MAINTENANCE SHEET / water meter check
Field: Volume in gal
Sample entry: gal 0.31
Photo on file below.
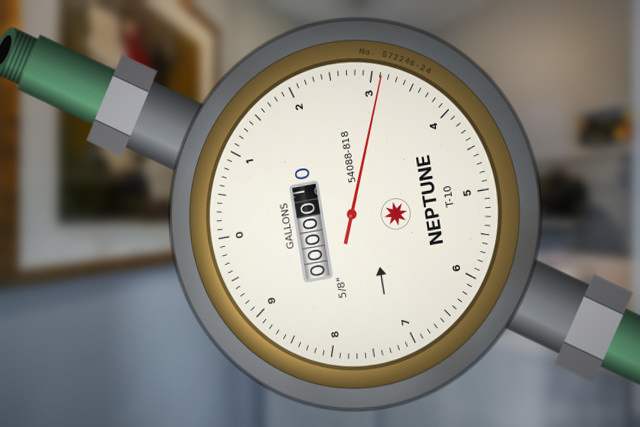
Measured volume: gal 13.1
